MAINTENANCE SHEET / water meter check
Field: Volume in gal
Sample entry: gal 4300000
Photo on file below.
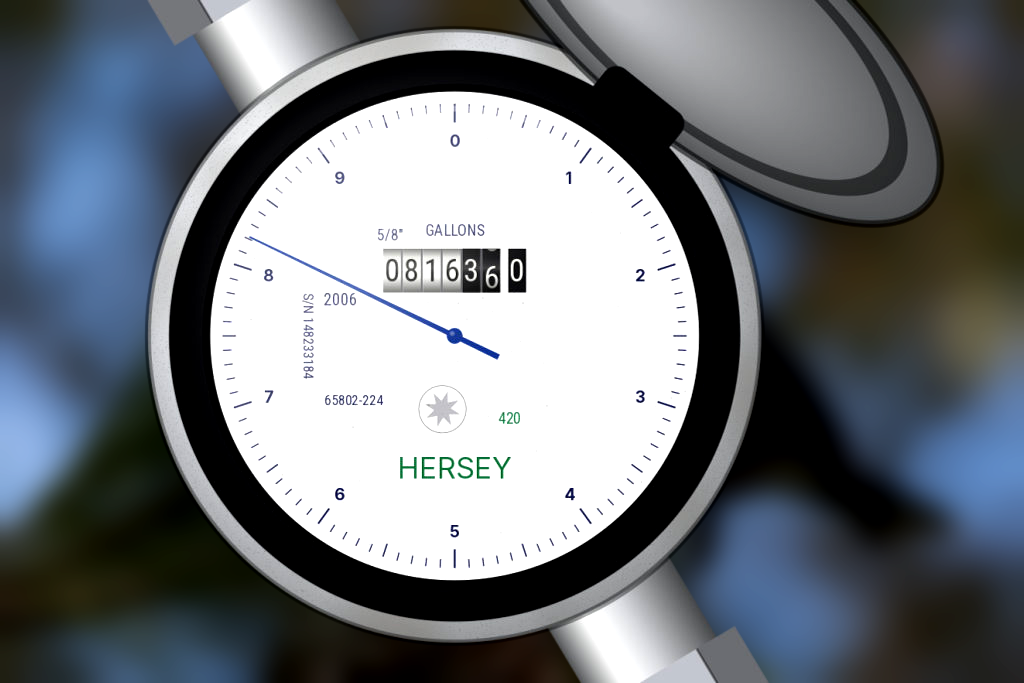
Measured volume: gal 816358.2
